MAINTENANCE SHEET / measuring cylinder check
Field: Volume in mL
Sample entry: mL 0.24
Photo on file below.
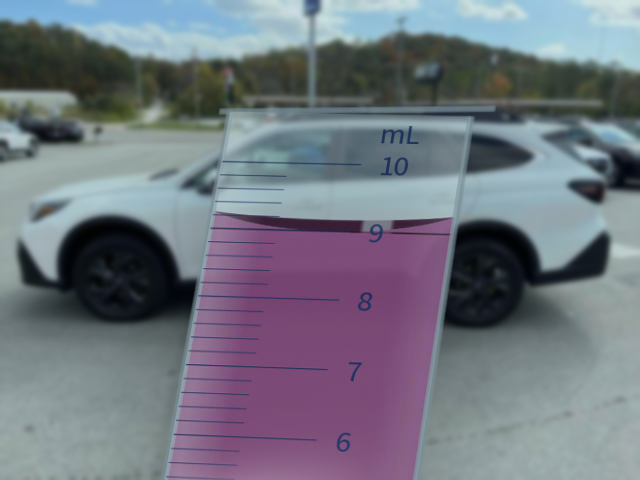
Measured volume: mL 9
